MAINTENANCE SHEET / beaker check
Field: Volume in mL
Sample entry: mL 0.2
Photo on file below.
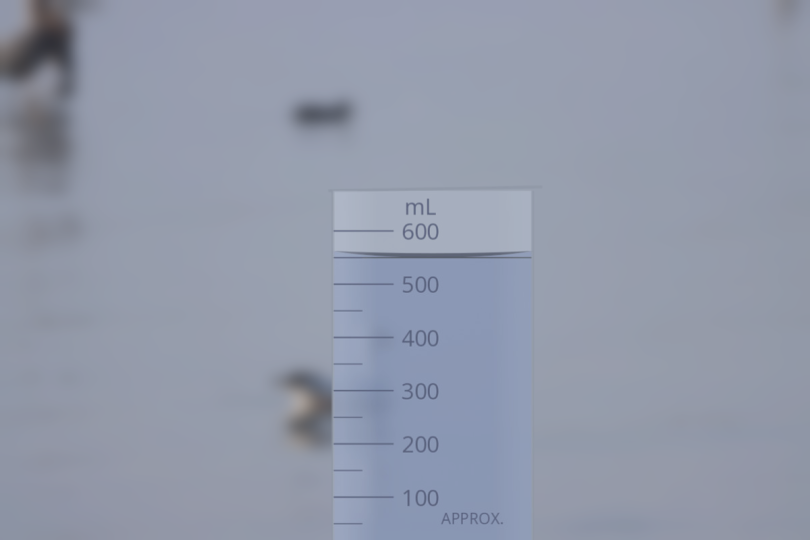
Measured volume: mL 550
